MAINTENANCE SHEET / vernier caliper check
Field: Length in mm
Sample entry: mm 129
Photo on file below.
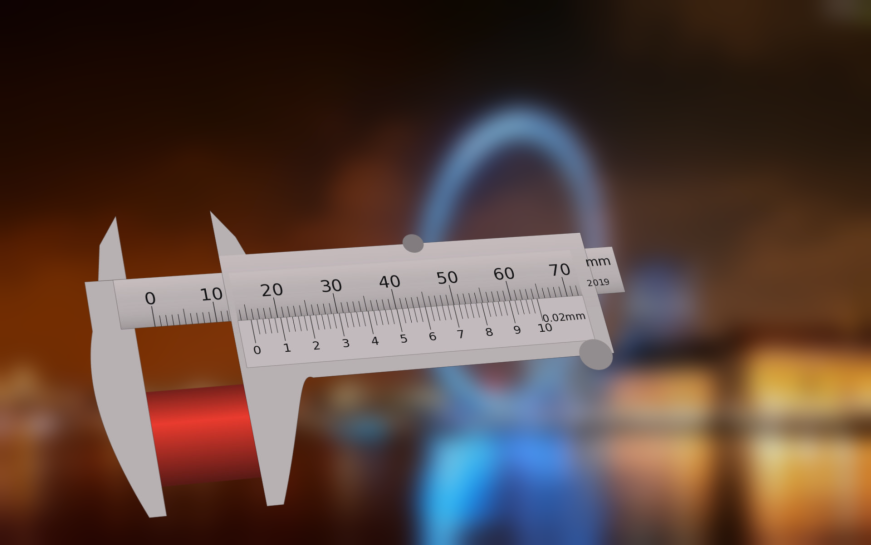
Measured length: mm 15.6
